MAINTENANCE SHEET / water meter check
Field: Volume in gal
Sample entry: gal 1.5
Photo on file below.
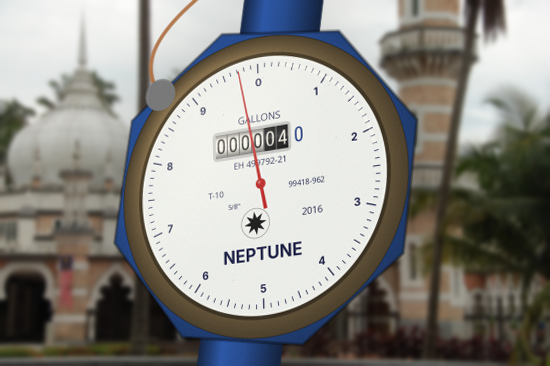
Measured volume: gal 39.7
